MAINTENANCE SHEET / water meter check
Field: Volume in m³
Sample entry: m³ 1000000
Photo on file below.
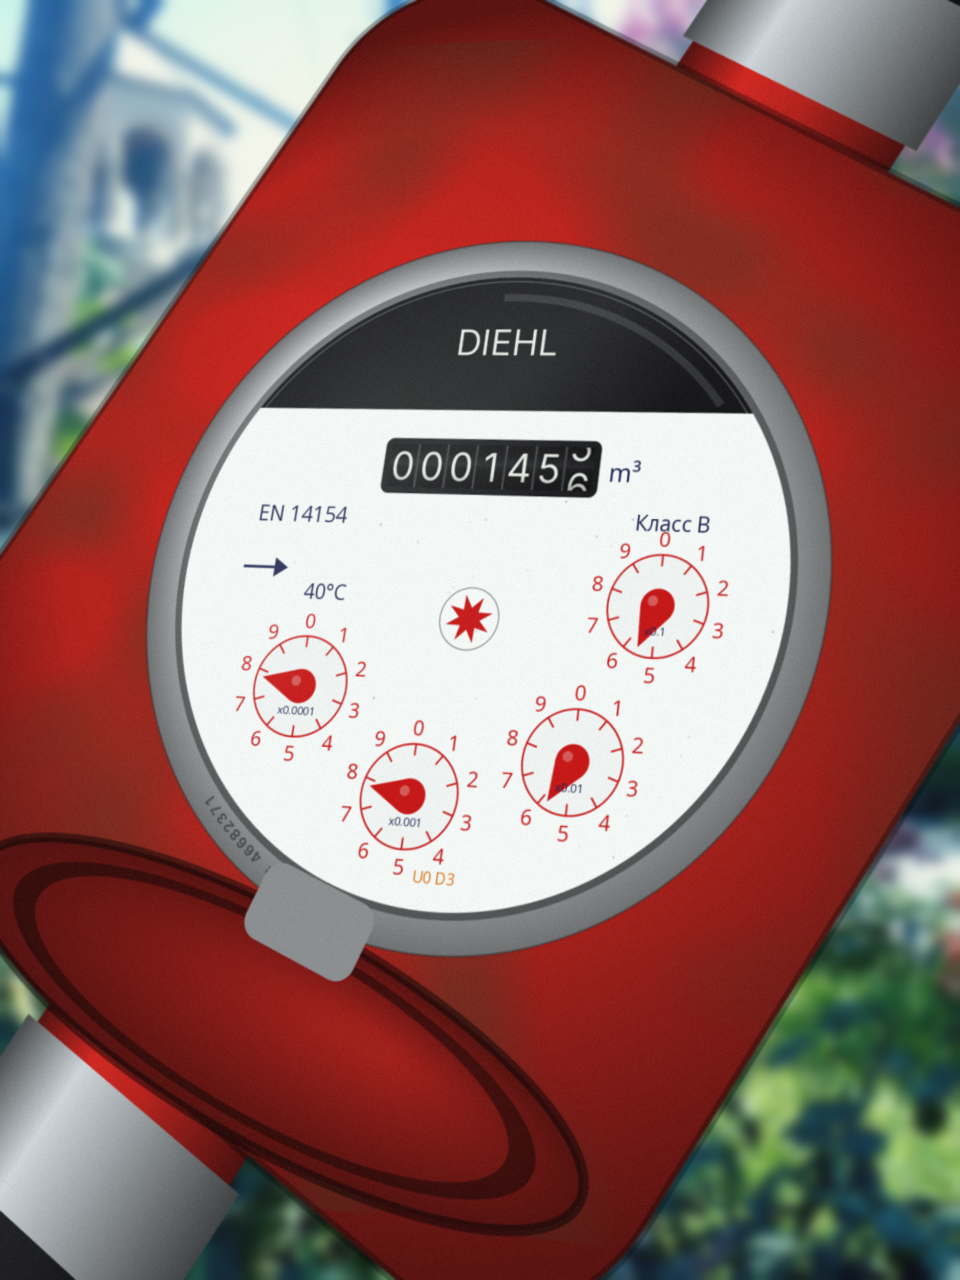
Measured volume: m³ 1455.5577
